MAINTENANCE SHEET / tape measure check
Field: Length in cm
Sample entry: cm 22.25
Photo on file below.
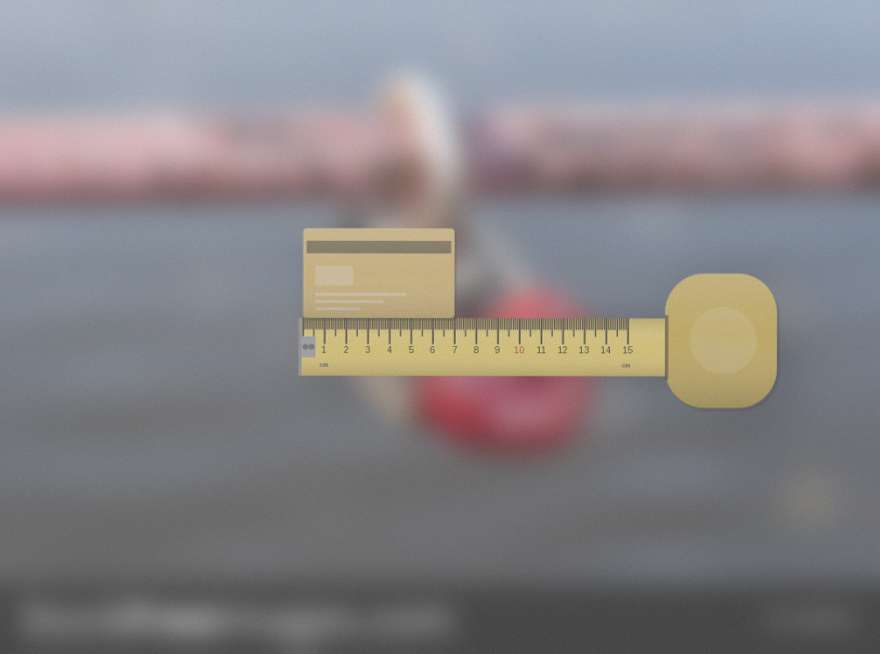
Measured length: cm 7
